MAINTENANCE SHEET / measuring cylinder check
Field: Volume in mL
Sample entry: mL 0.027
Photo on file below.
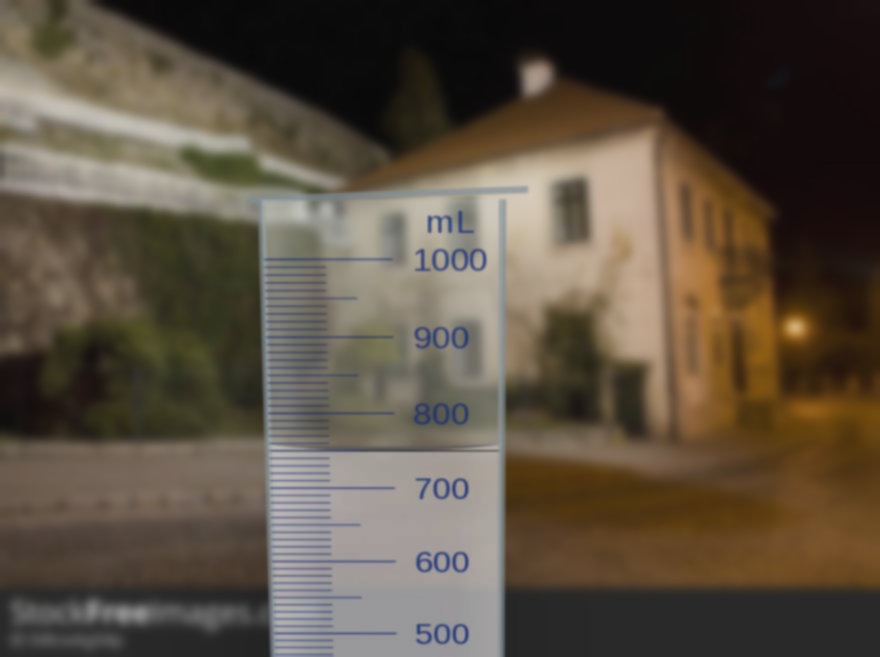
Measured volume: mL 750
